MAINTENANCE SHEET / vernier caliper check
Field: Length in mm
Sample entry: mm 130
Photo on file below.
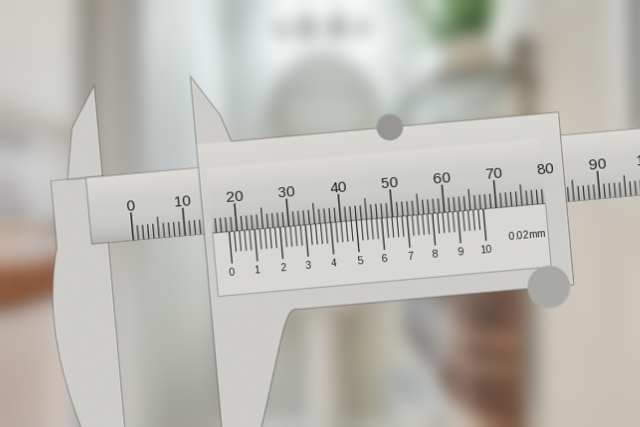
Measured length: mm 18.5
